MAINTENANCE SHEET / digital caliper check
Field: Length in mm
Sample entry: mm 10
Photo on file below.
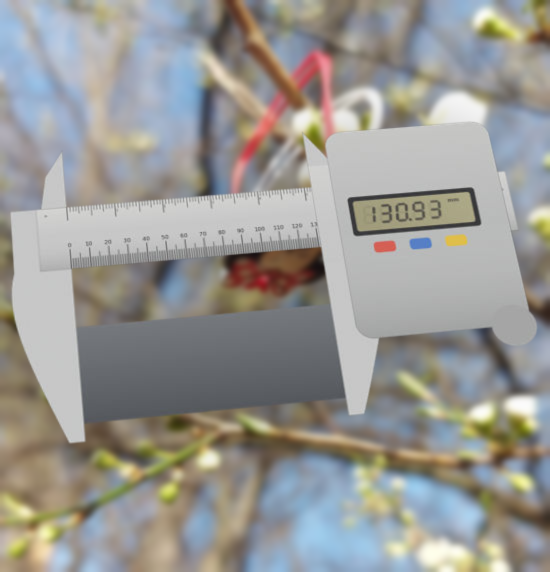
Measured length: mm 130.93
